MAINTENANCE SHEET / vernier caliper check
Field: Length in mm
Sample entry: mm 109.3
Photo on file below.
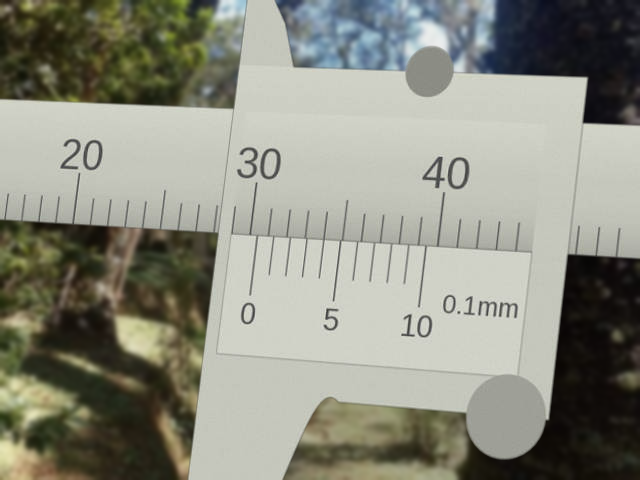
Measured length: mm 30.4
